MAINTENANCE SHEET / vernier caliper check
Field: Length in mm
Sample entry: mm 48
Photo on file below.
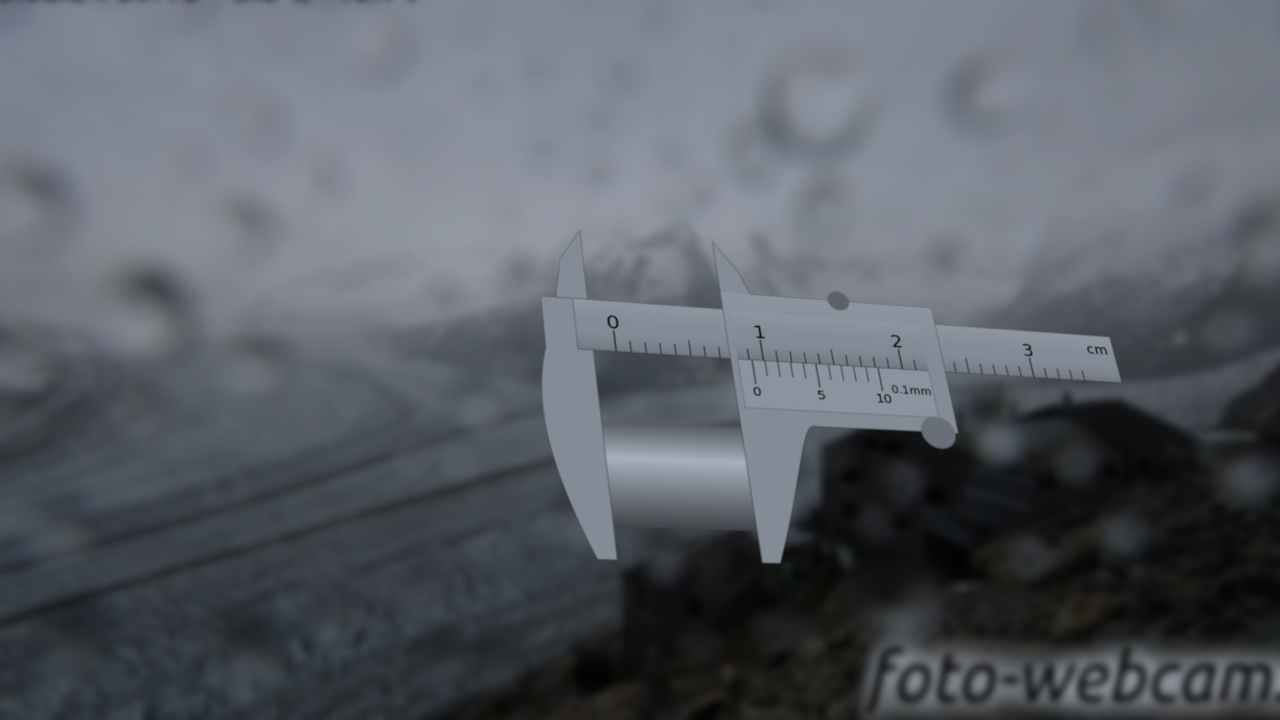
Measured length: mm 9.2
